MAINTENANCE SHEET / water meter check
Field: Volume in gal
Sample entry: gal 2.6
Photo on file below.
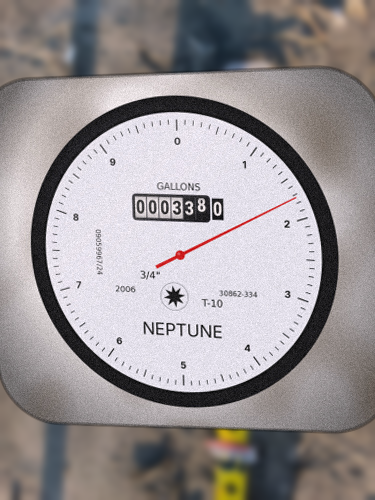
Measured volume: gal 3381.7
